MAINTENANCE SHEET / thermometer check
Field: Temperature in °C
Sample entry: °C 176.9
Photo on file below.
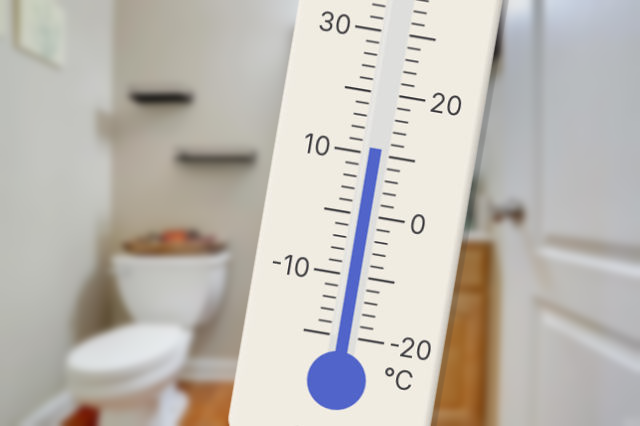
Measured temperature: °C 11
